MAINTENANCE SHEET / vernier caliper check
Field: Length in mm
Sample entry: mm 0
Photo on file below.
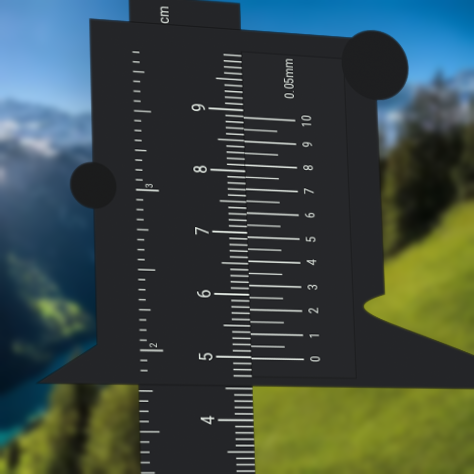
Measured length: mm 49.8
